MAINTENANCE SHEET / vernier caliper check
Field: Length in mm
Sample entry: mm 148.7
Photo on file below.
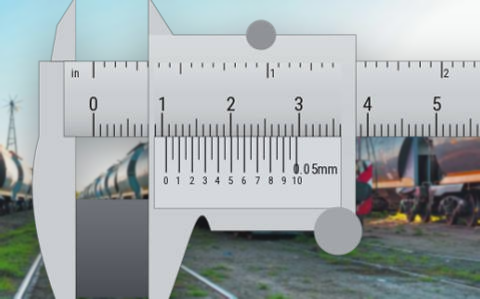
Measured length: mm 10.6
